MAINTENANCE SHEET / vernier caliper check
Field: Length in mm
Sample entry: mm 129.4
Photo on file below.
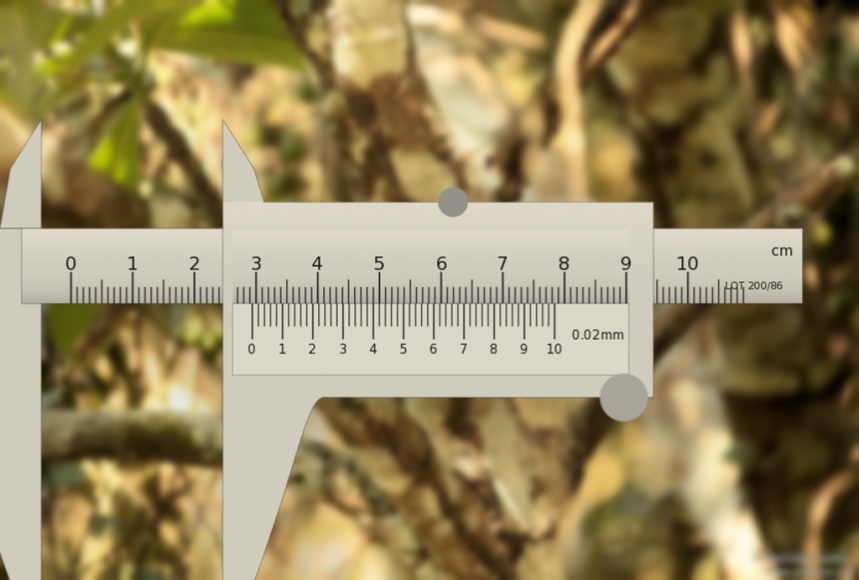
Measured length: mm 29.4
